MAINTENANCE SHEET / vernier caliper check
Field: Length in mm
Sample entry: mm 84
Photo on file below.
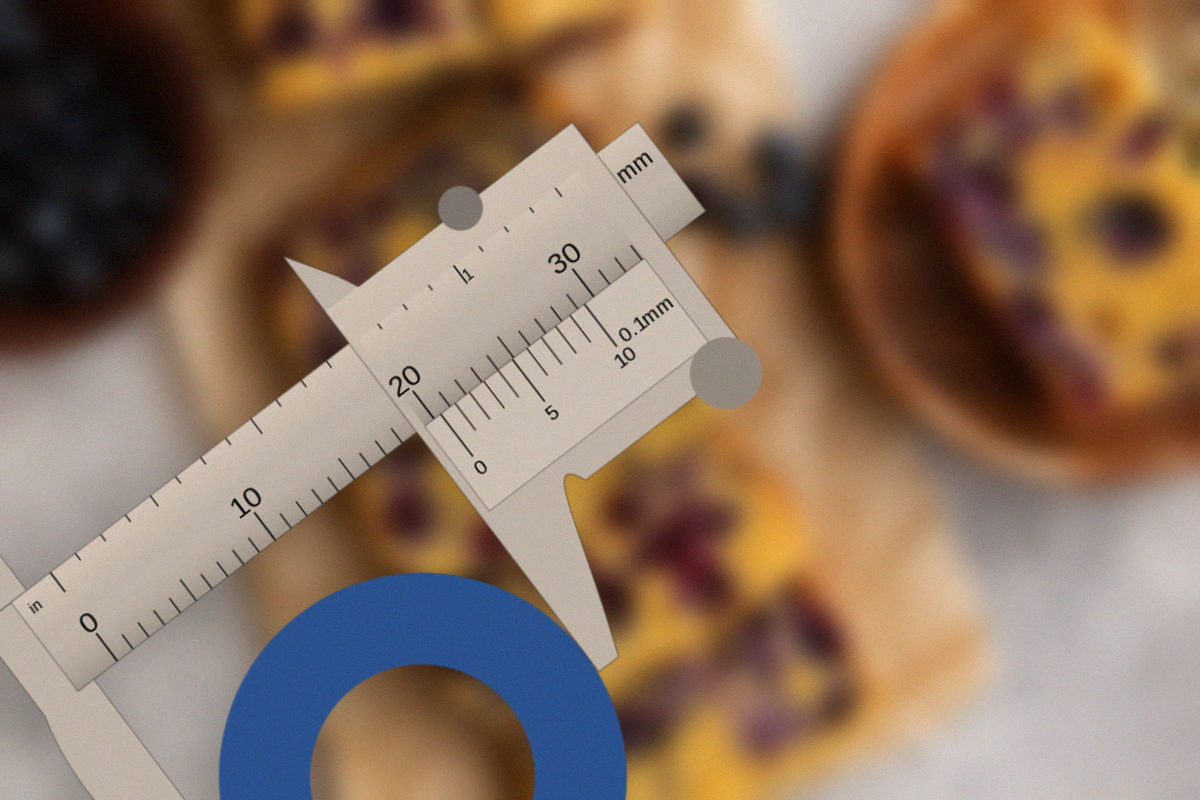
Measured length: mm 20.4
